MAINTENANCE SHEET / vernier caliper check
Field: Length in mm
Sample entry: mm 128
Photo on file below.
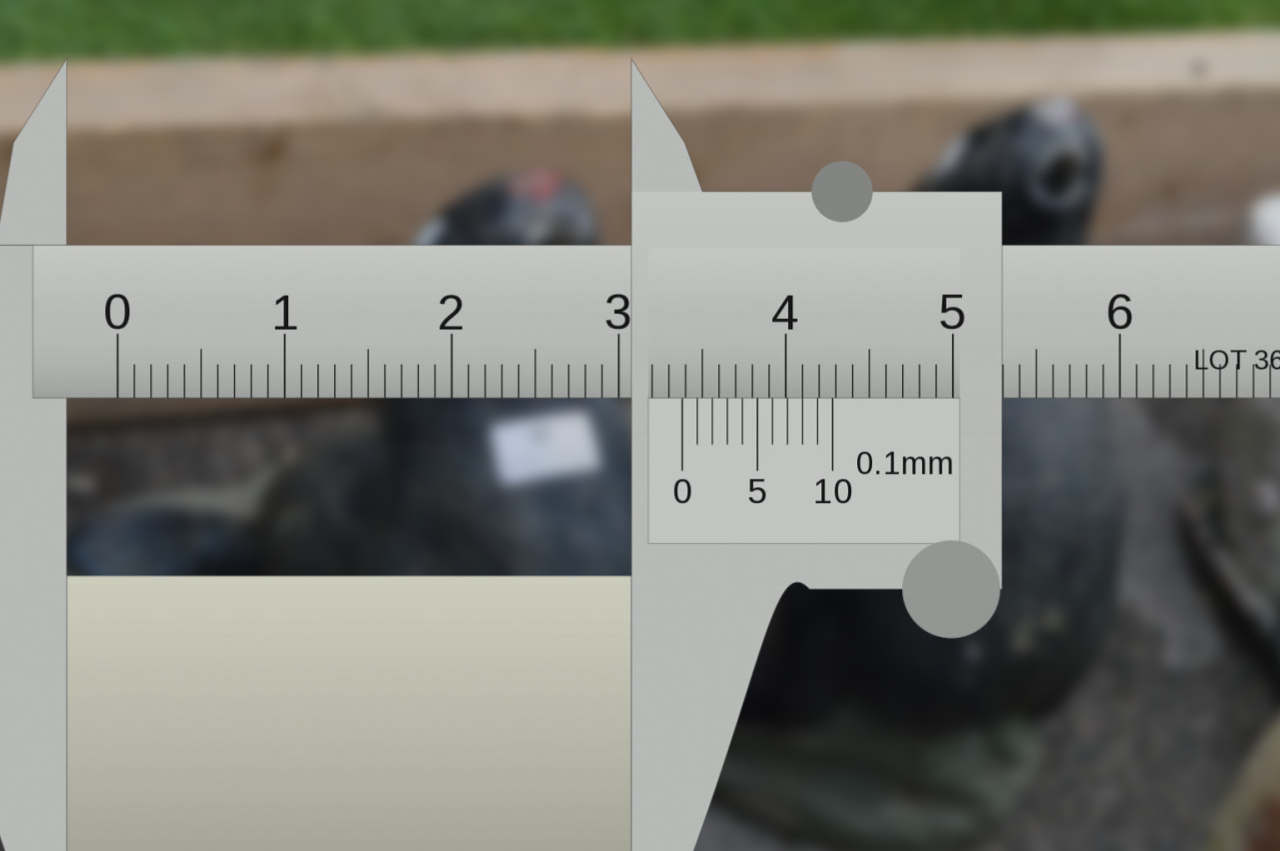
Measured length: mm 33.8
